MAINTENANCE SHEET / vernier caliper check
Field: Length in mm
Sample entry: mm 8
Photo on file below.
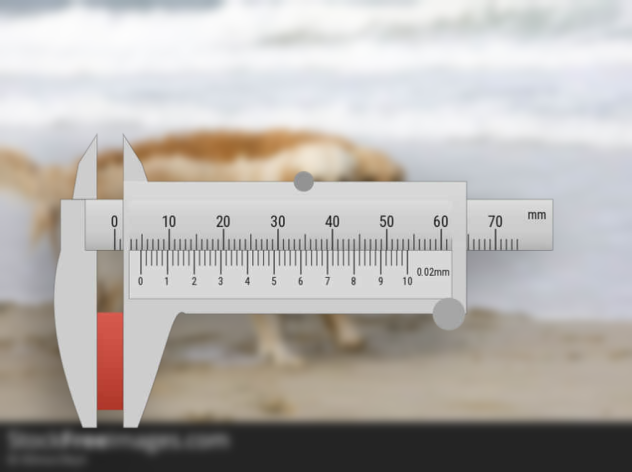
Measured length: mm 4.8
